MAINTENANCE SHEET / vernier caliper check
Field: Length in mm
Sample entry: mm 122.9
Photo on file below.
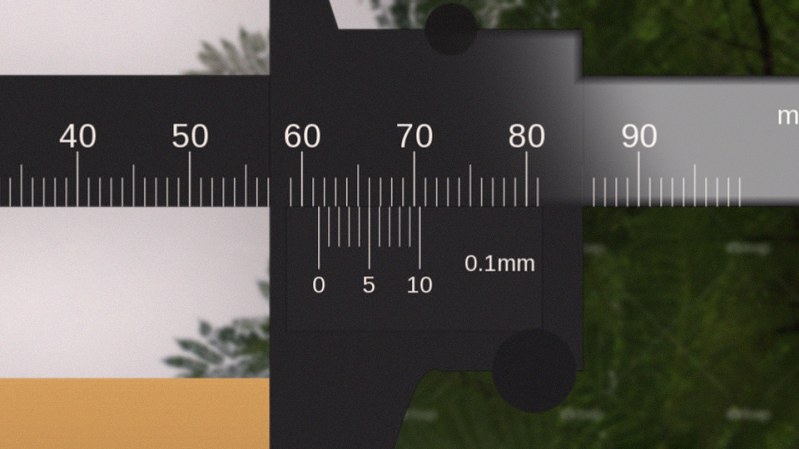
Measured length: mm 61.5
